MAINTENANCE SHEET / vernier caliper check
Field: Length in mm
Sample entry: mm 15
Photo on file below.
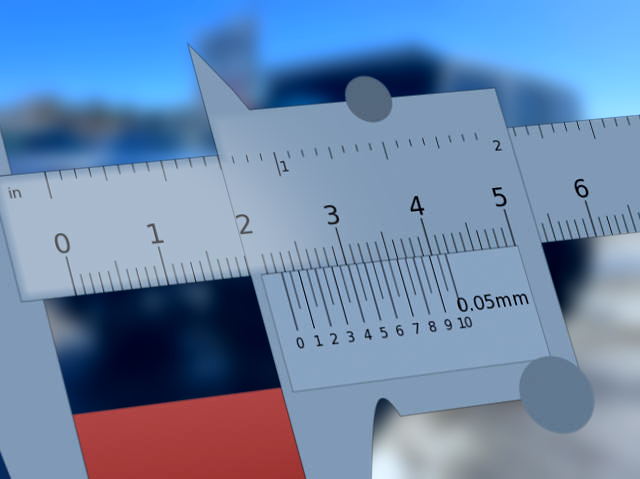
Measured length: mm 22.6
